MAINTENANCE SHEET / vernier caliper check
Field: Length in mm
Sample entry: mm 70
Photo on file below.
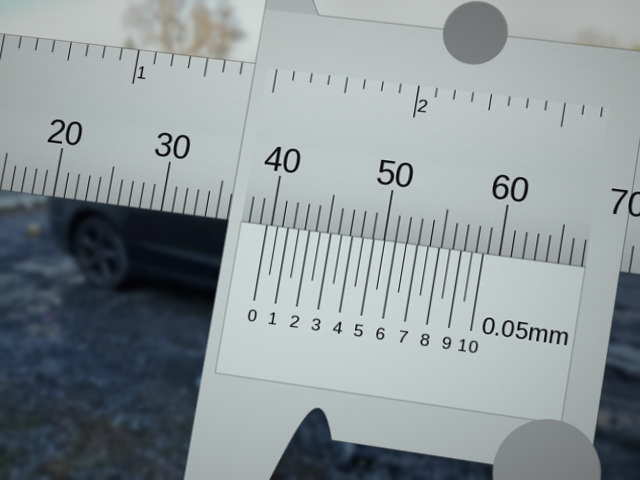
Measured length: mm 39.6
